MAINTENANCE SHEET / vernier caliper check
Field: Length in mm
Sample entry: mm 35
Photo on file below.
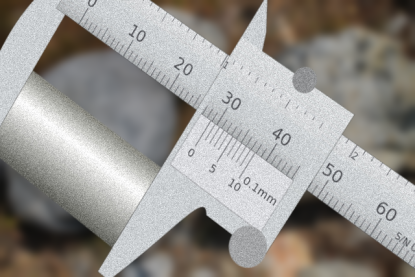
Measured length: mm 28.8
